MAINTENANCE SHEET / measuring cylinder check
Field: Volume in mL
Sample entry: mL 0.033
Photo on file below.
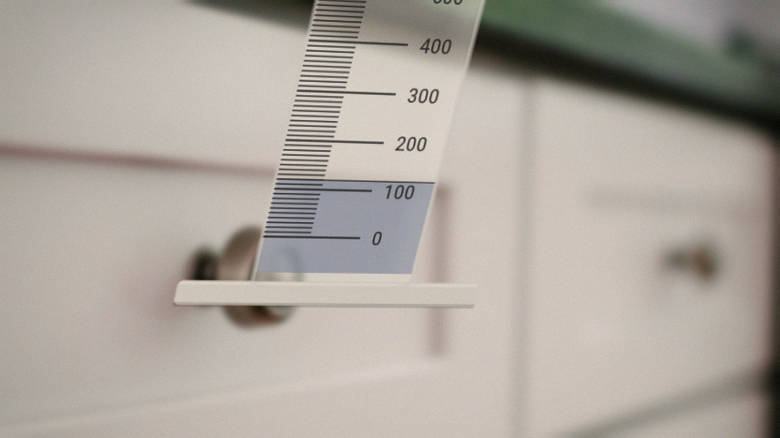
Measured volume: mL 120
